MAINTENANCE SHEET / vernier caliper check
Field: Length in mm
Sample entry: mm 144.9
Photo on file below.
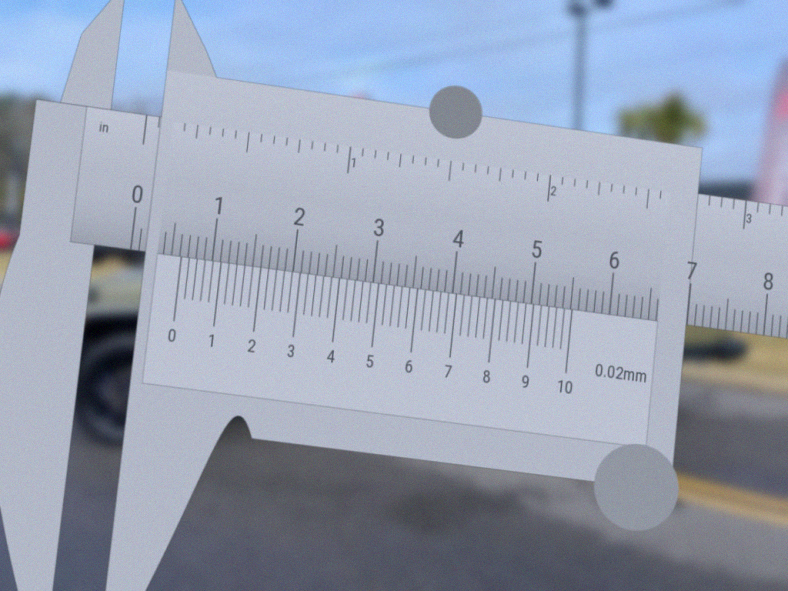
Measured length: mm 6.2
